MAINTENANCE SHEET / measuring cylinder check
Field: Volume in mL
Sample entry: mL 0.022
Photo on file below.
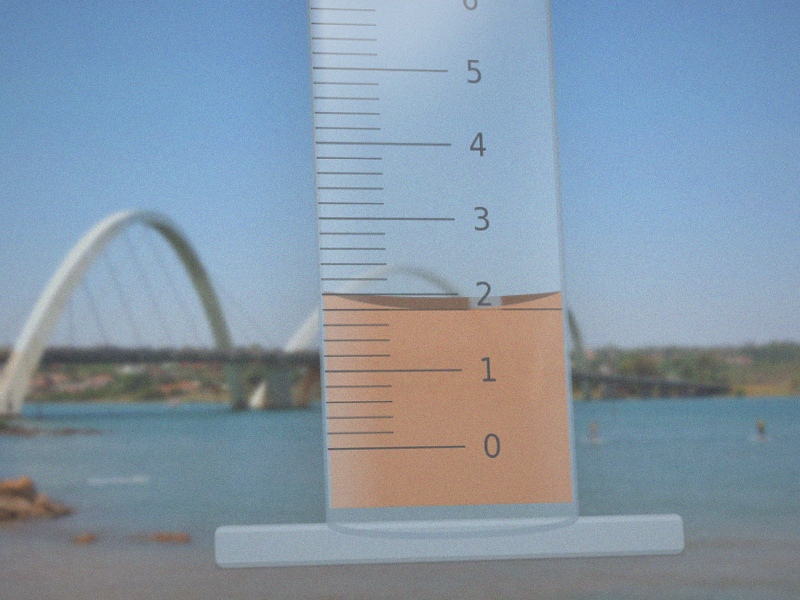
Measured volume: mL 1.8
